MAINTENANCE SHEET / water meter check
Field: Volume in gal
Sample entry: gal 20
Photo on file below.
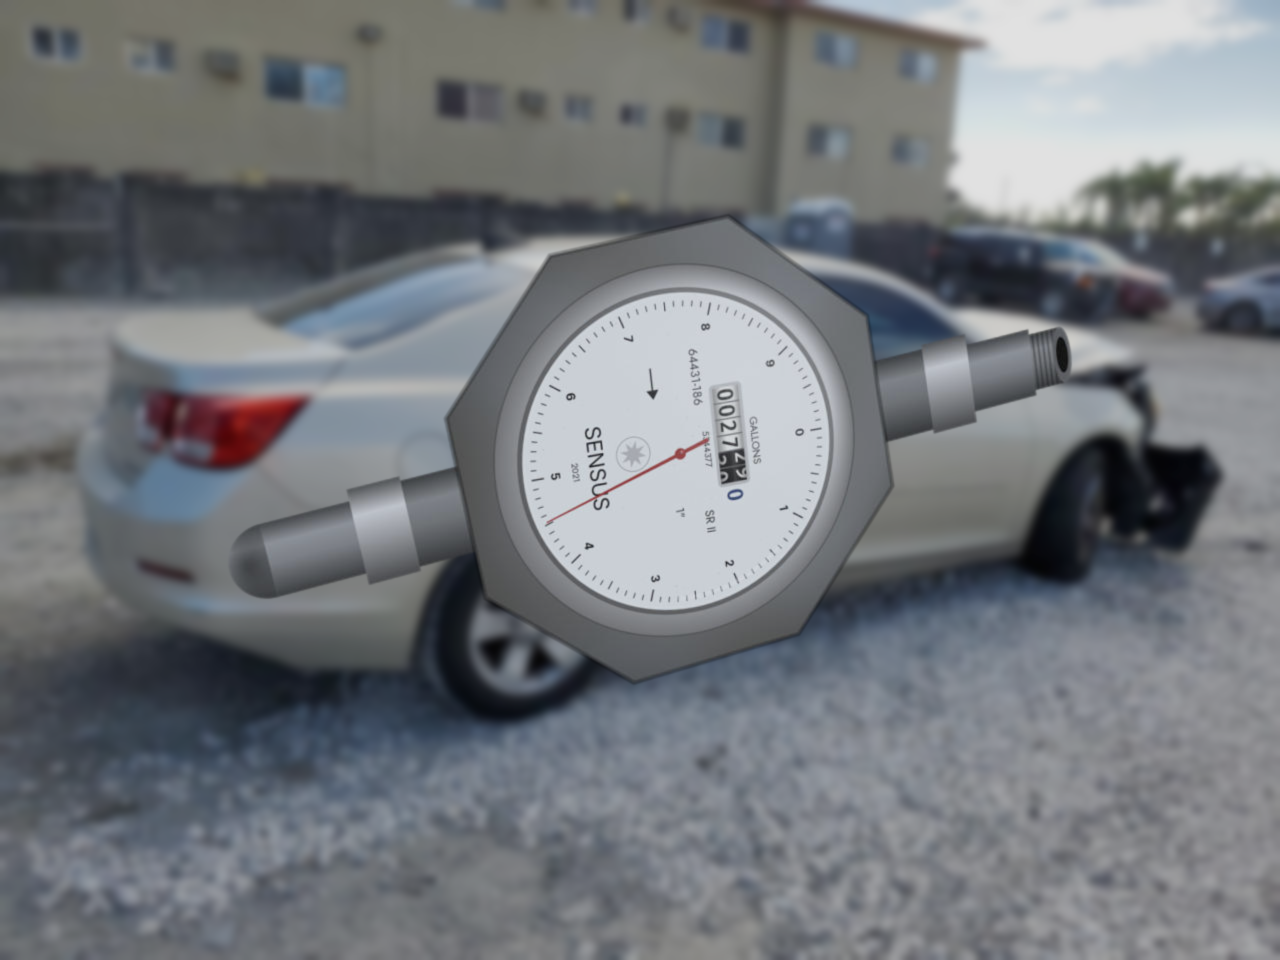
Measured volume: gal 27294.5
